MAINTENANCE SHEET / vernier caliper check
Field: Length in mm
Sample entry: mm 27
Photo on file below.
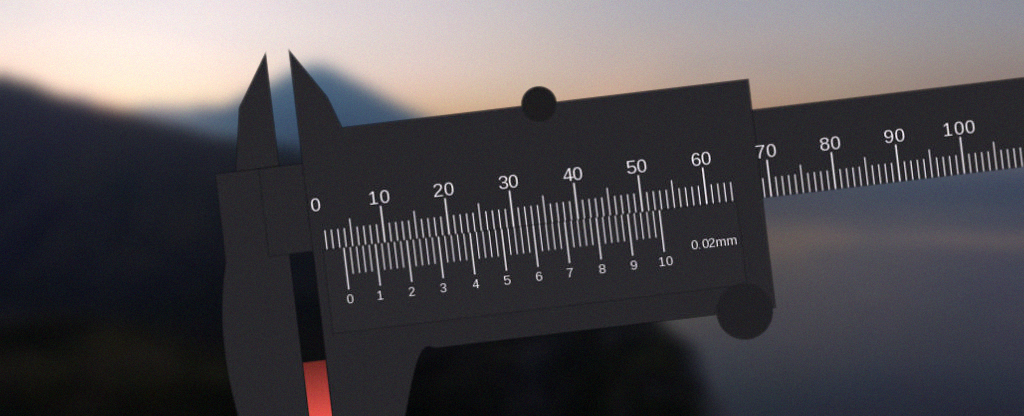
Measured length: mm 3.6
